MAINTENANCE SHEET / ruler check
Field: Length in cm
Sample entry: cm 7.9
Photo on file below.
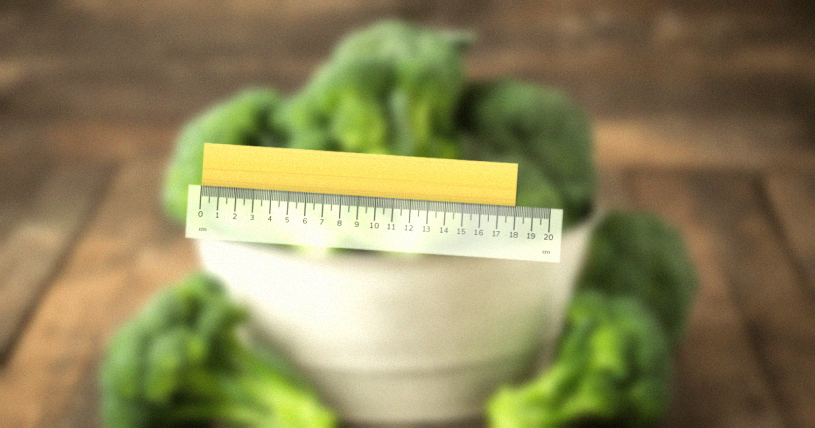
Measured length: cm 18
